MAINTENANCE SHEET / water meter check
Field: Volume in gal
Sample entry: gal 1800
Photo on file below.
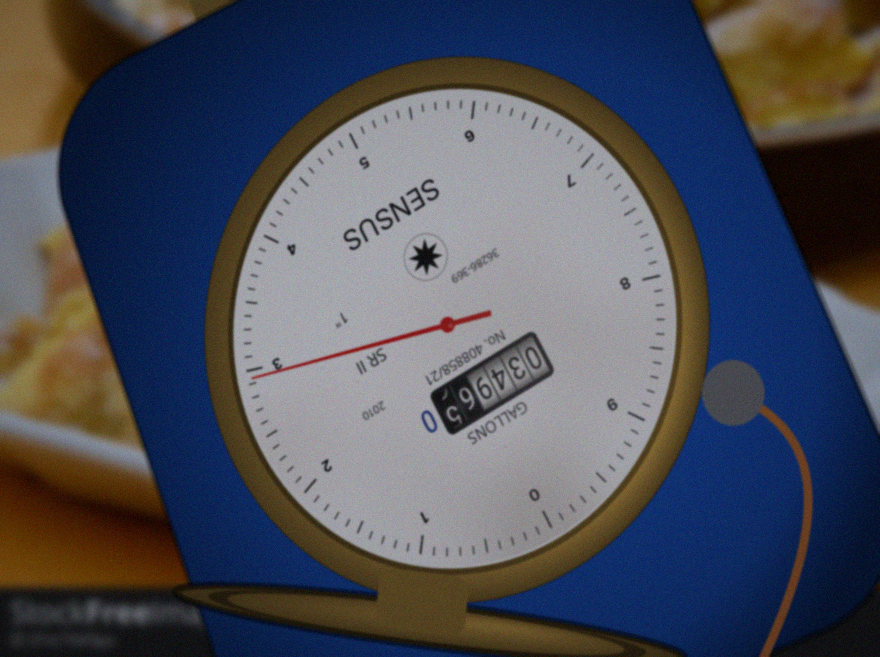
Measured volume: gal 349652.9
